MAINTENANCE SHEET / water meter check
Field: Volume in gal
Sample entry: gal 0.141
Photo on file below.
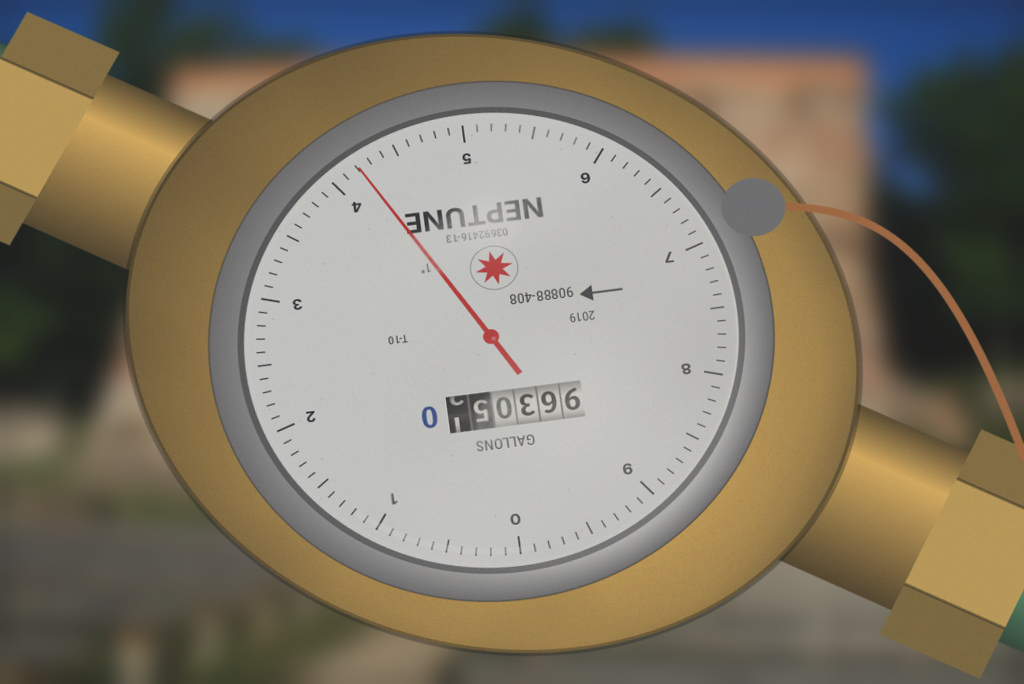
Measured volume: gal 9630514.2
